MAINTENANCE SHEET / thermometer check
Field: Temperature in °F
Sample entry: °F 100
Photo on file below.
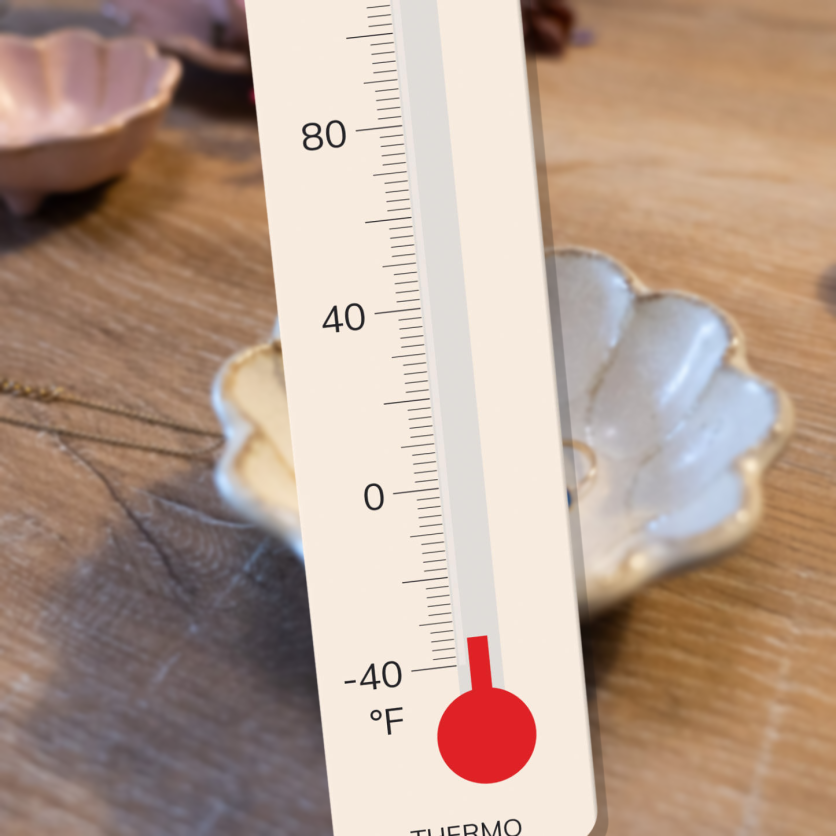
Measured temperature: °F -34
